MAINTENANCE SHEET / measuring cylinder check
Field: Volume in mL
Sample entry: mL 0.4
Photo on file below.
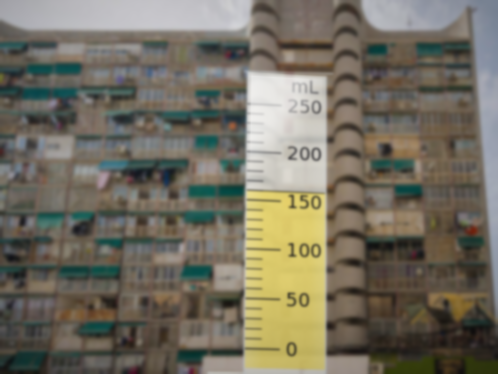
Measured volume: mL 160
